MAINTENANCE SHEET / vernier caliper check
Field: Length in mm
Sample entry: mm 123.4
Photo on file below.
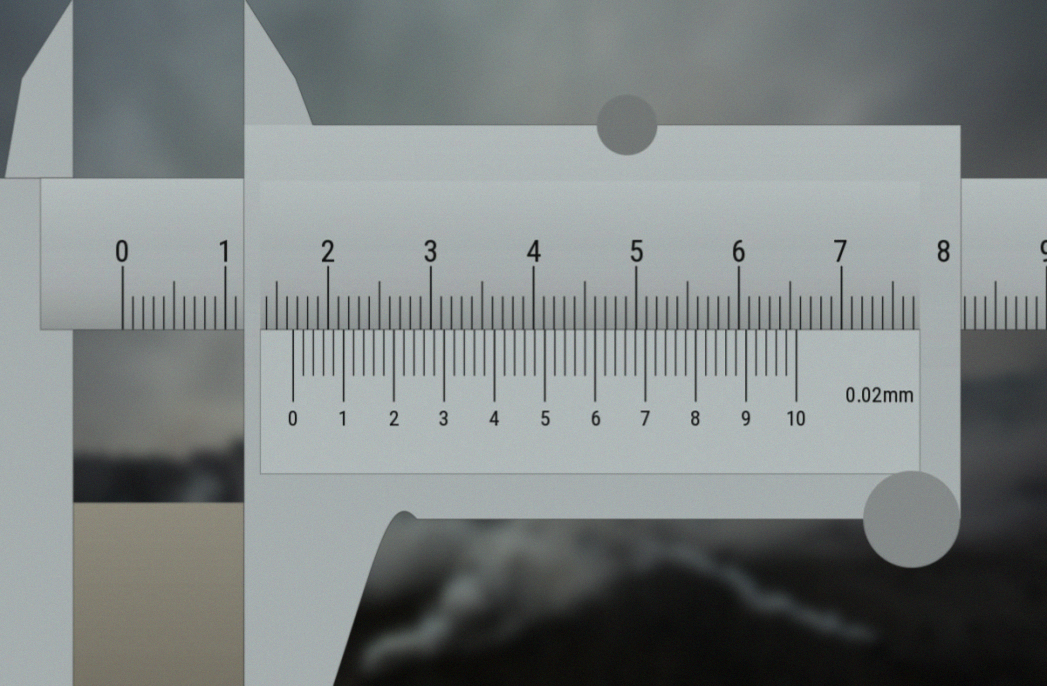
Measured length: mm 16.6
